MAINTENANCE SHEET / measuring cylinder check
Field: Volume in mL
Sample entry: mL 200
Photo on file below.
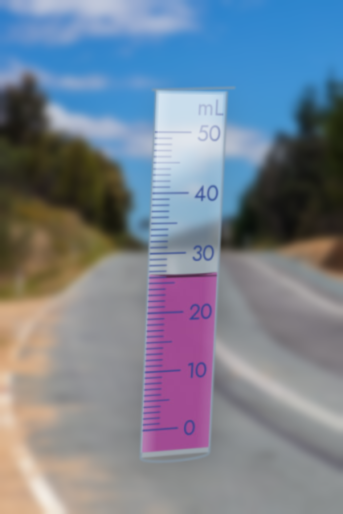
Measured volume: mL 26
